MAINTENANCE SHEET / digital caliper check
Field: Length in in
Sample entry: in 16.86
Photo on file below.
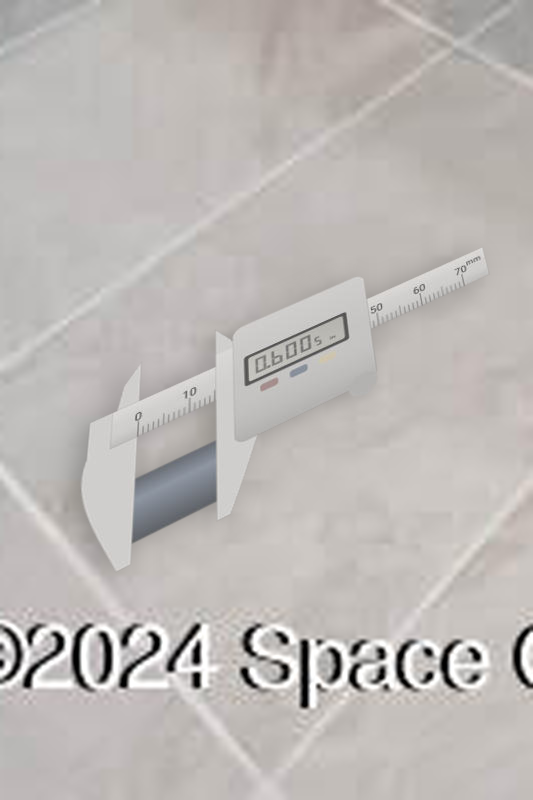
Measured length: in 0.6005
